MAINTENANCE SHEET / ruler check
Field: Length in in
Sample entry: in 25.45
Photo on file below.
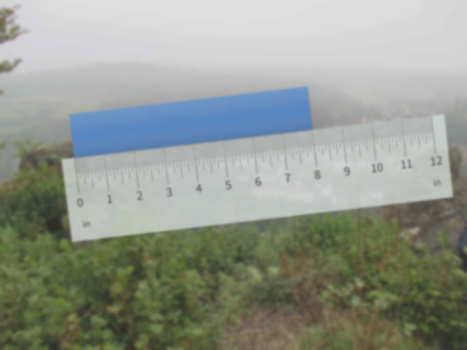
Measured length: in 8
